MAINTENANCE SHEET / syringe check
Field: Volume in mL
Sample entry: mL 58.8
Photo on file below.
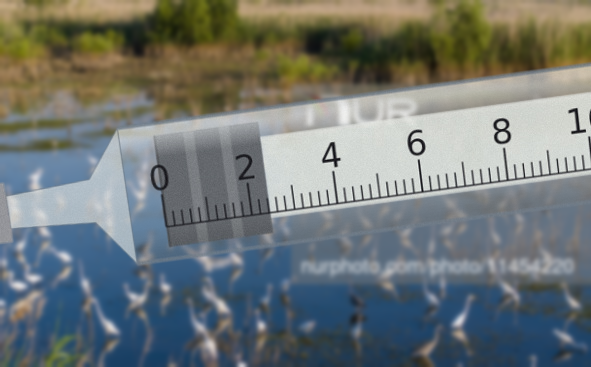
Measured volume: mL 0
